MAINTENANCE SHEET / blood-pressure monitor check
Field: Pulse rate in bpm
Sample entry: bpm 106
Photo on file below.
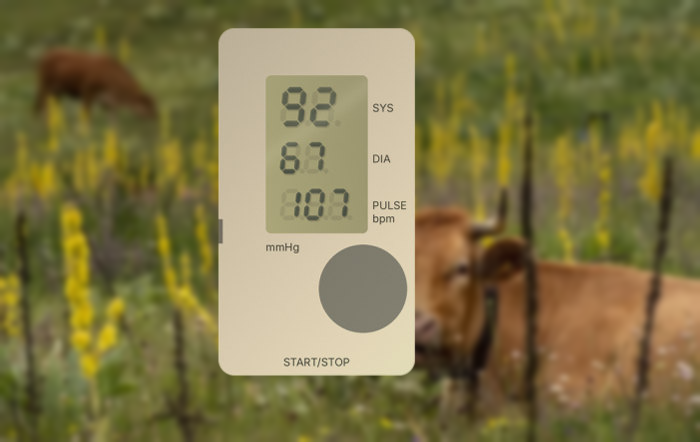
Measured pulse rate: bpm 107
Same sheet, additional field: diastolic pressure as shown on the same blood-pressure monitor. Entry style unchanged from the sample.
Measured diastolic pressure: mmHg 67
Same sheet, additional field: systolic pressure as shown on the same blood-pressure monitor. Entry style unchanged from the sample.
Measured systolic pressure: mmHg 92
